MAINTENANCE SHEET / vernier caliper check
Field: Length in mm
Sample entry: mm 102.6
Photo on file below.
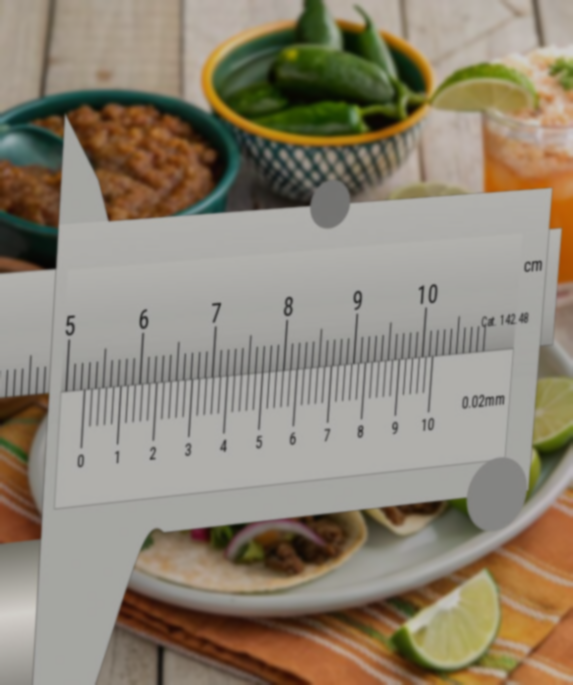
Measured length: mm 52.5
